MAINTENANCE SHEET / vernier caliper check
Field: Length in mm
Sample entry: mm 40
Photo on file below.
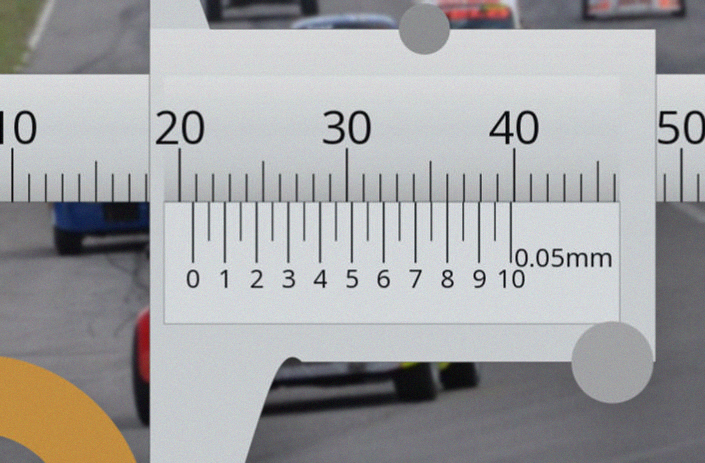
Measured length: mm 20.8
